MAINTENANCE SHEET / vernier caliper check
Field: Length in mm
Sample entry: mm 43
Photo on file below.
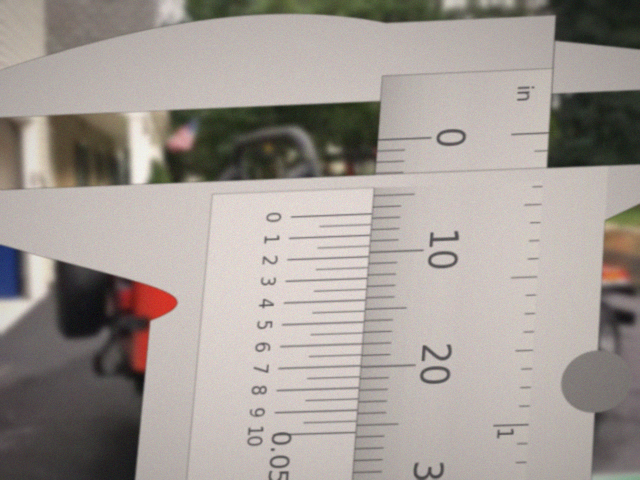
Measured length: mm 6.6
